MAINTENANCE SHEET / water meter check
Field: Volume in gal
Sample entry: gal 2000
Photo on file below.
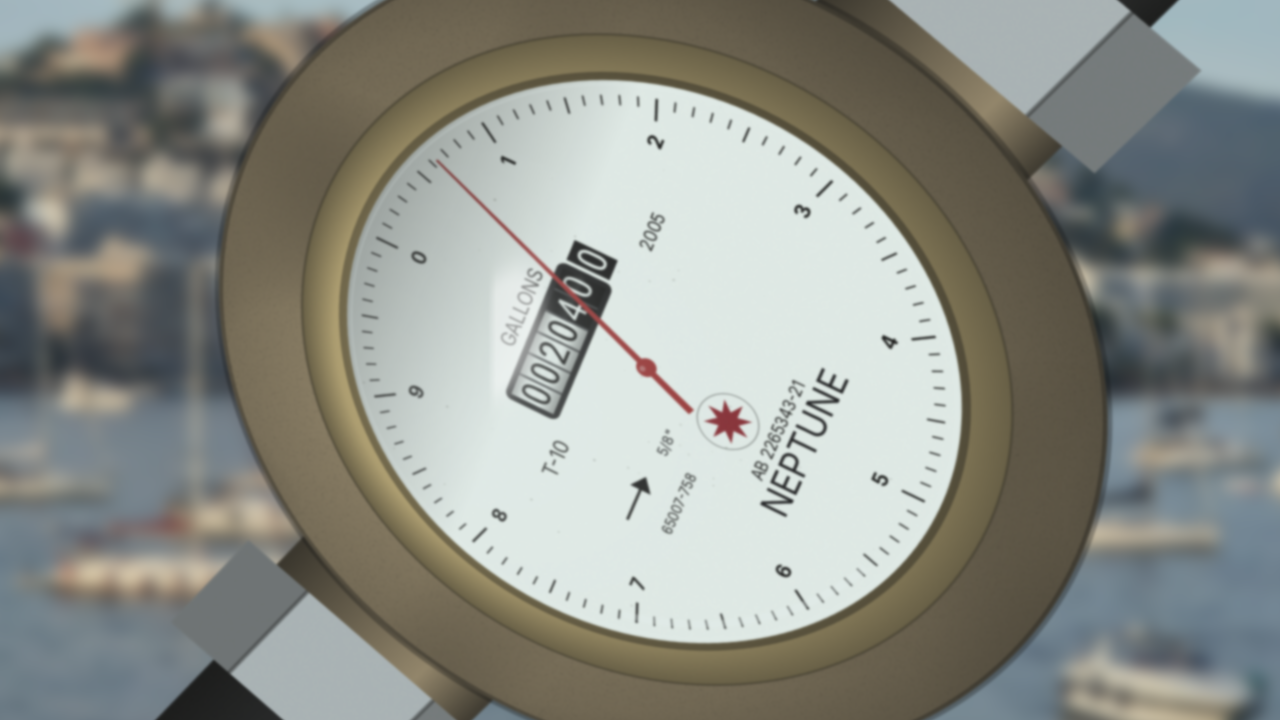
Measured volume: gal 20400.6
